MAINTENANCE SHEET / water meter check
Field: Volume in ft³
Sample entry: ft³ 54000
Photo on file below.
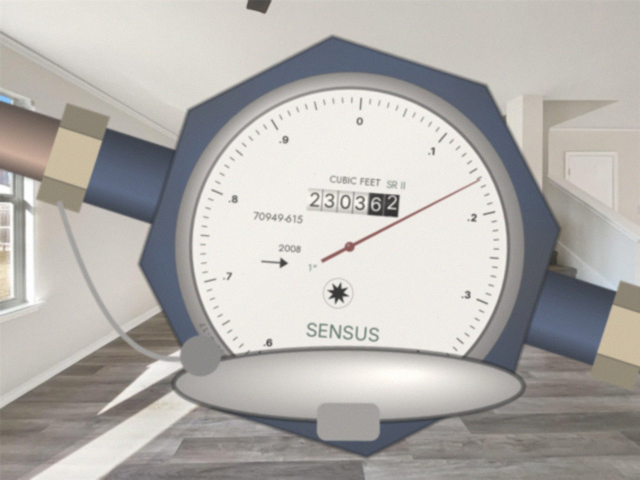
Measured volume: ft³ 230362.16
